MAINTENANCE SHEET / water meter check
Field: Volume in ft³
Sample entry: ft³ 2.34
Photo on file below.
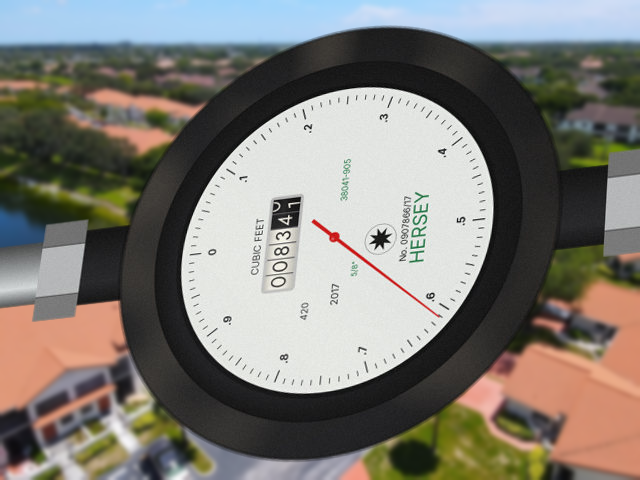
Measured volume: ft³ 8340.61
